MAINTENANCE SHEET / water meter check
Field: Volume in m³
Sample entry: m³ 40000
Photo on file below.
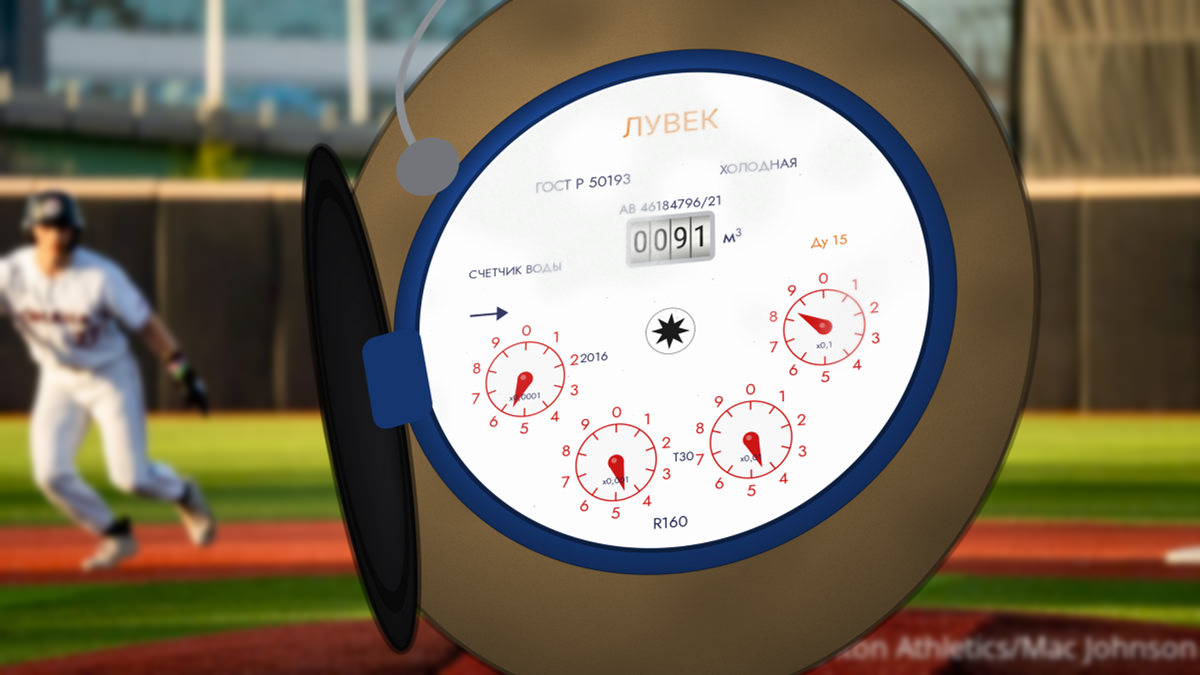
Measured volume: m³ 91.8445
